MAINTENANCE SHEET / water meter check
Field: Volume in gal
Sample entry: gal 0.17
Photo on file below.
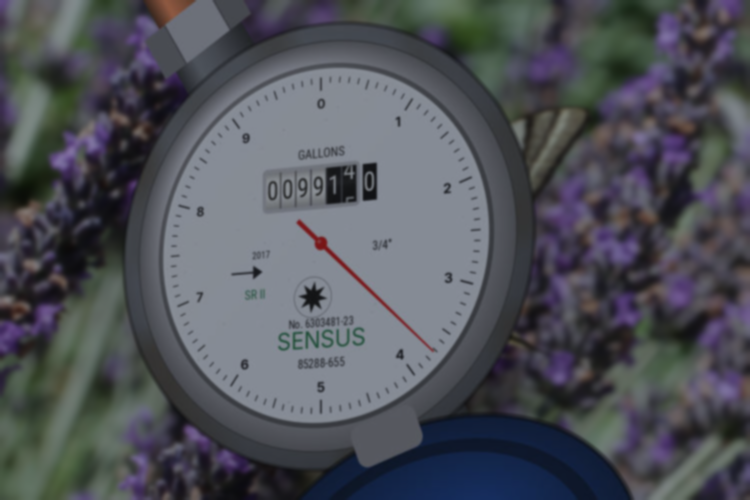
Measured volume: gal 99143.7
